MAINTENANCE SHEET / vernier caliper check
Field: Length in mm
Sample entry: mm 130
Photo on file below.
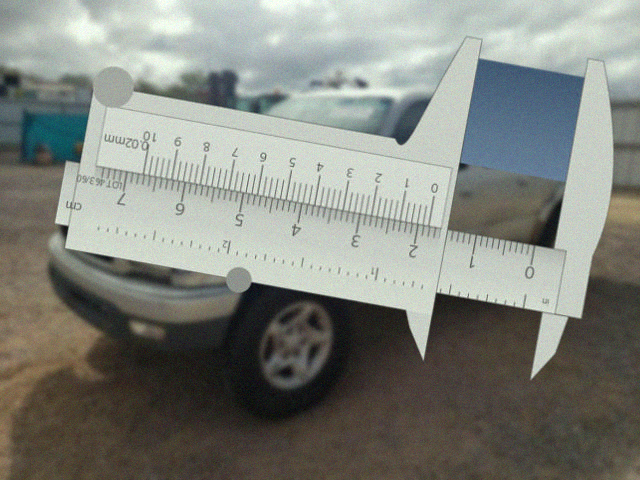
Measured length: mm 18.2
